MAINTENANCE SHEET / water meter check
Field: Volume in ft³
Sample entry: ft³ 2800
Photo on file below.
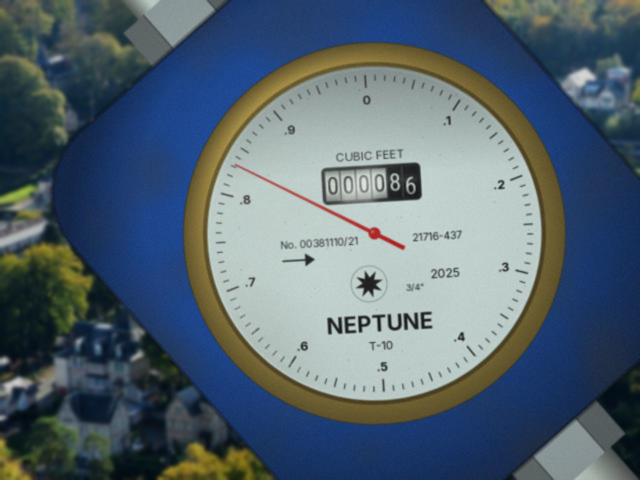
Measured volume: ft³ 85.83
